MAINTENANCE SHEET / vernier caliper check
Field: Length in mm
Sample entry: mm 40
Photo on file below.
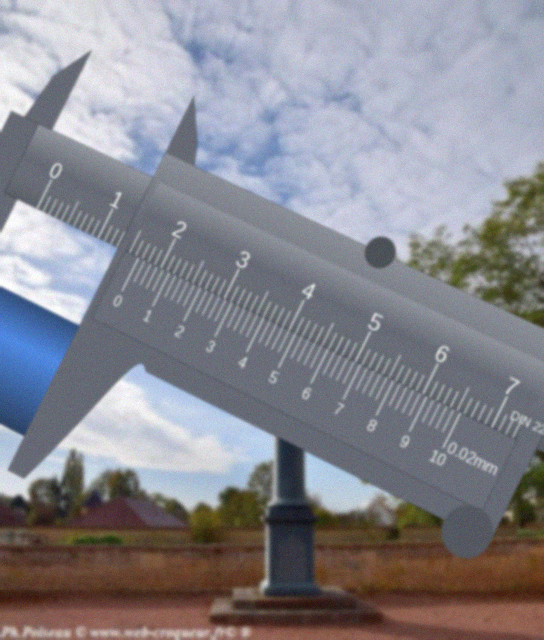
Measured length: mm 16.5
